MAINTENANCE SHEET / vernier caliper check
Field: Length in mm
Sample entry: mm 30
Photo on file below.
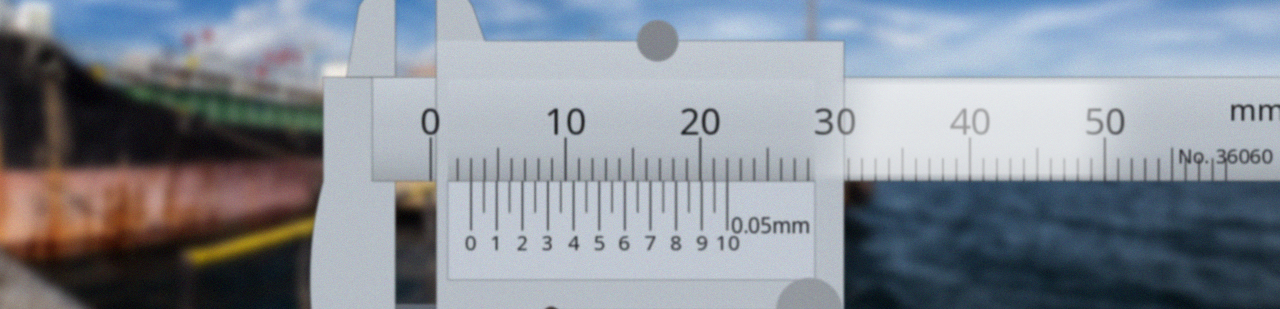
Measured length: mm 3.0
